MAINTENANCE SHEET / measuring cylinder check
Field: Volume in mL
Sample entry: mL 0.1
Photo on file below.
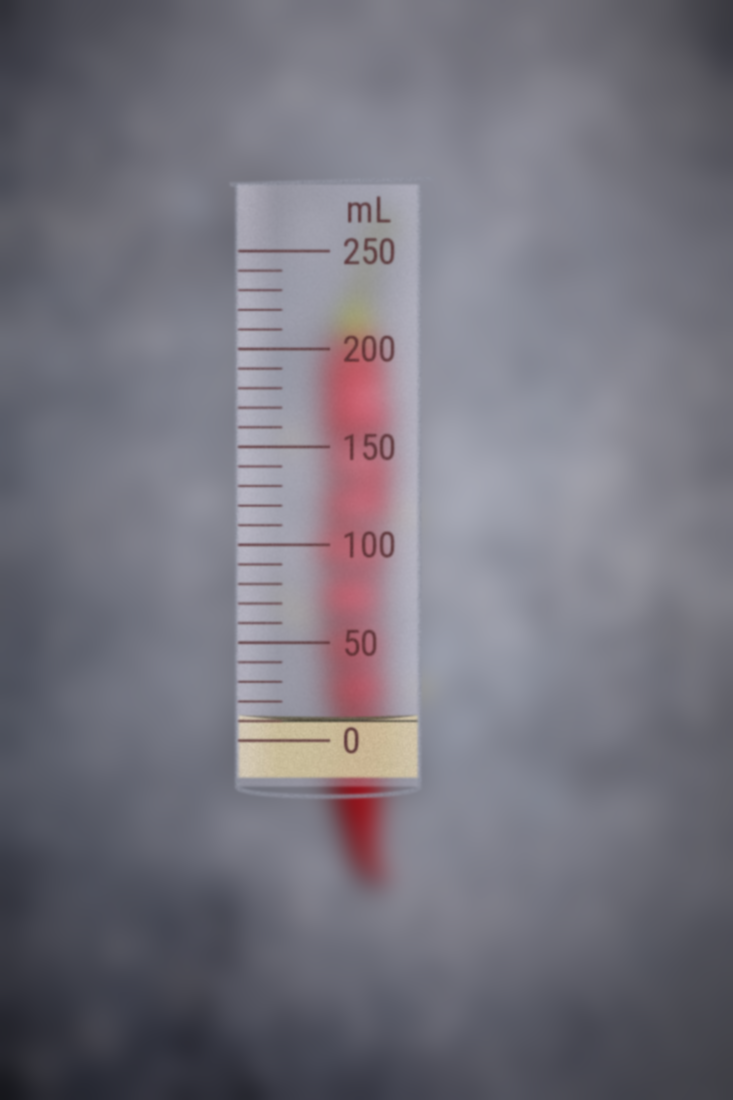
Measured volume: mL 10
